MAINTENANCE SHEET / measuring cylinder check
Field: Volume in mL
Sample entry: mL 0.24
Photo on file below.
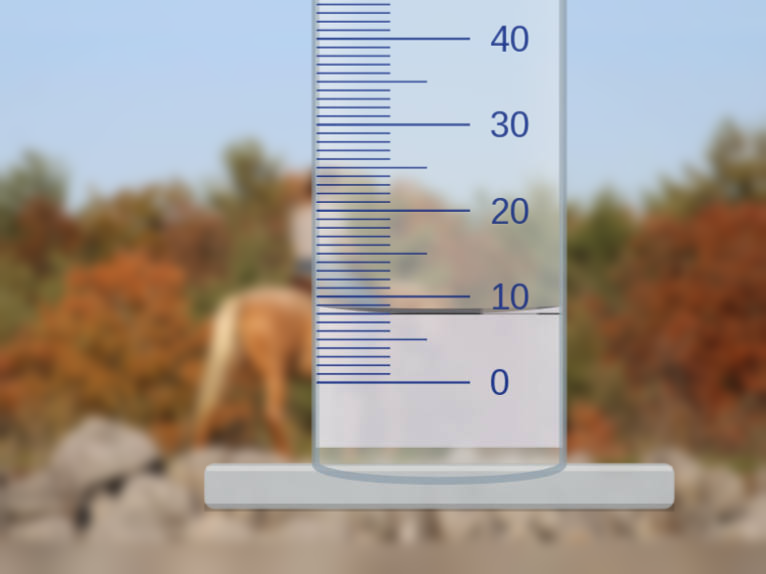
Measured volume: mL 8
